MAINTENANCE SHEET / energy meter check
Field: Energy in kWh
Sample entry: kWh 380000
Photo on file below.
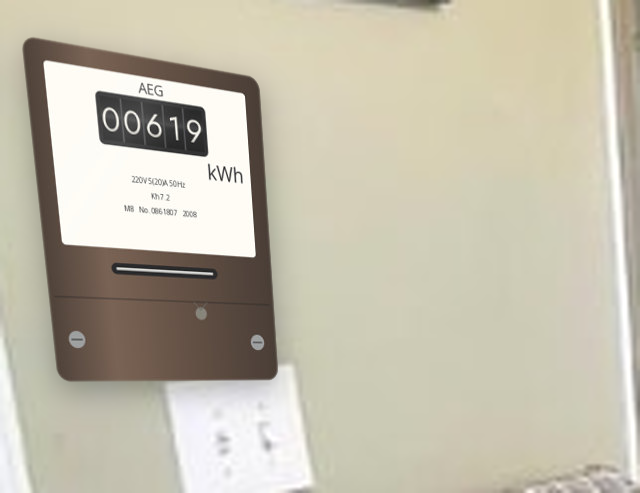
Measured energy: kWh 619
